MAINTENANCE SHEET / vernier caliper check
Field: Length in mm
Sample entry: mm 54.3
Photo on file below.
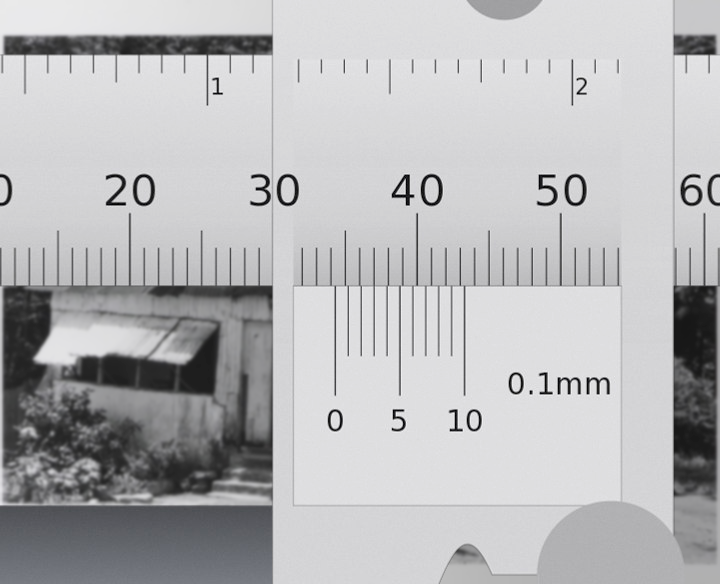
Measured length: mm 34.3
